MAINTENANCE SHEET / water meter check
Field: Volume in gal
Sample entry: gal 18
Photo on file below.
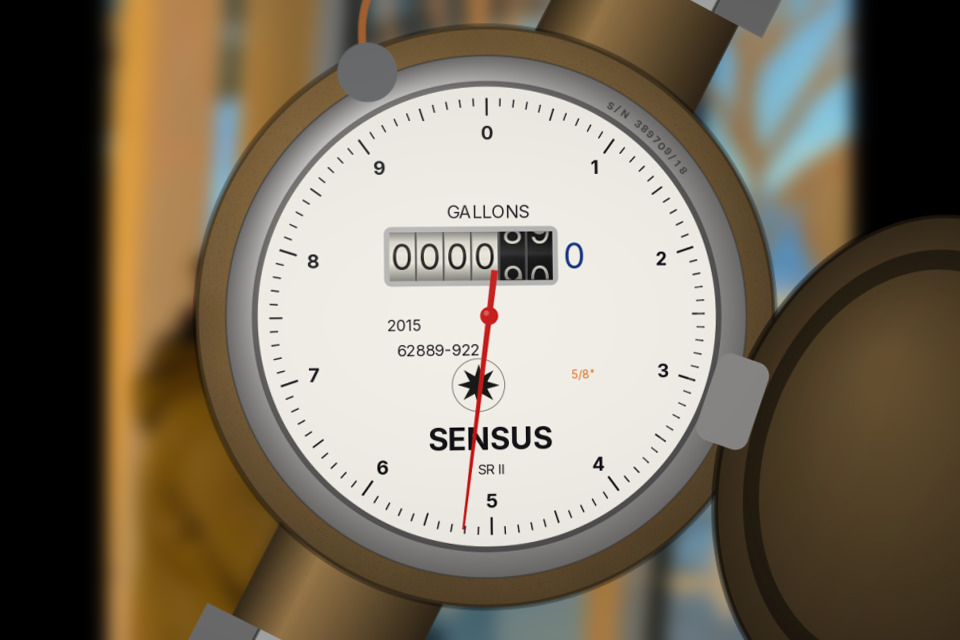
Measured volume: gal 895.2
